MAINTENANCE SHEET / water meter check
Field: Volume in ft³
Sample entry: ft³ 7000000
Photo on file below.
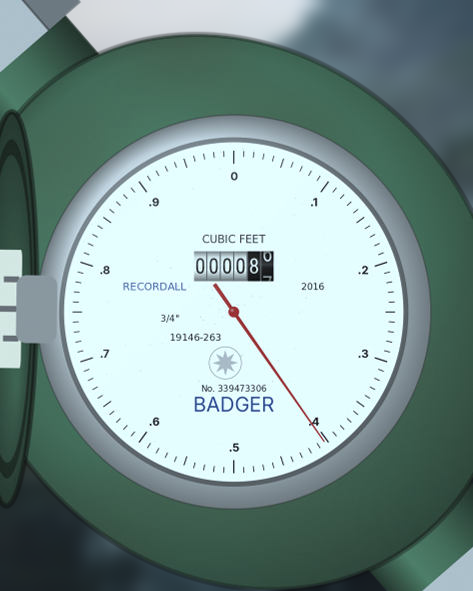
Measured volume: ft³ 86.40
